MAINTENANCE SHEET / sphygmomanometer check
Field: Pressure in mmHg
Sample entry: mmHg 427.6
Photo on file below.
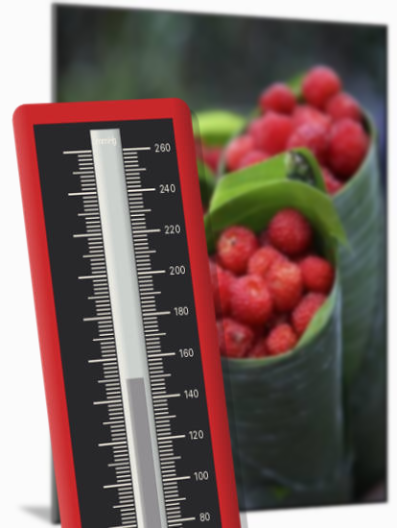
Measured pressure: mmHg 150
